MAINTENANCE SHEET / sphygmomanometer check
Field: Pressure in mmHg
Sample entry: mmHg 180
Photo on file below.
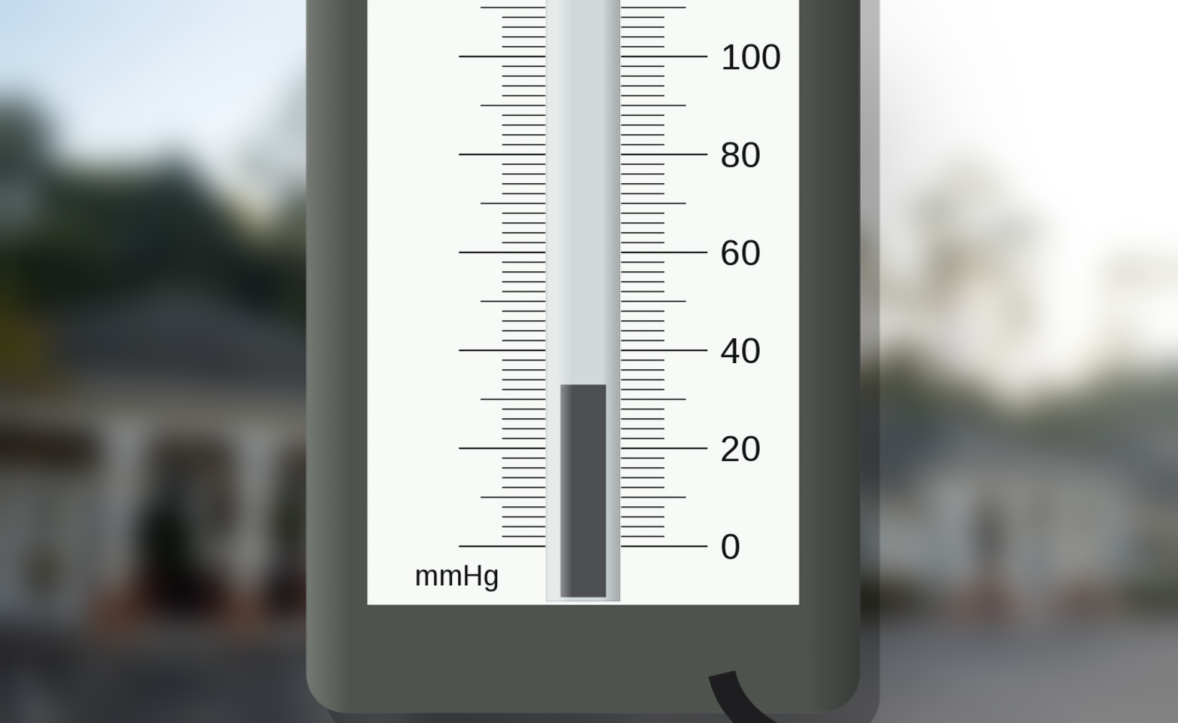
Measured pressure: mmHg 33
